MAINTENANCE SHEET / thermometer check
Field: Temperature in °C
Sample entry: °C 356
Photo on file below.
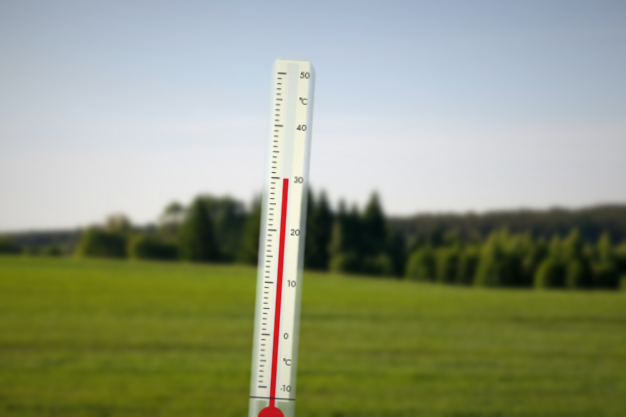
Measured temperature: °C 30
